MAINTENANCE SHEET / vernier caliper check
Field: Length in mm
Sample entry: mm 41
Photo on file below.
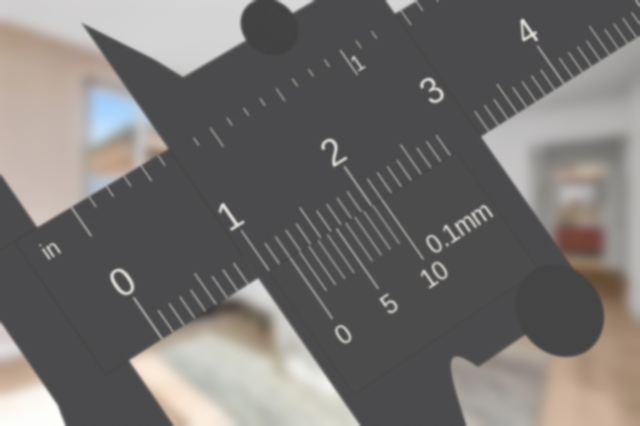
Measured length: mm 12.0
